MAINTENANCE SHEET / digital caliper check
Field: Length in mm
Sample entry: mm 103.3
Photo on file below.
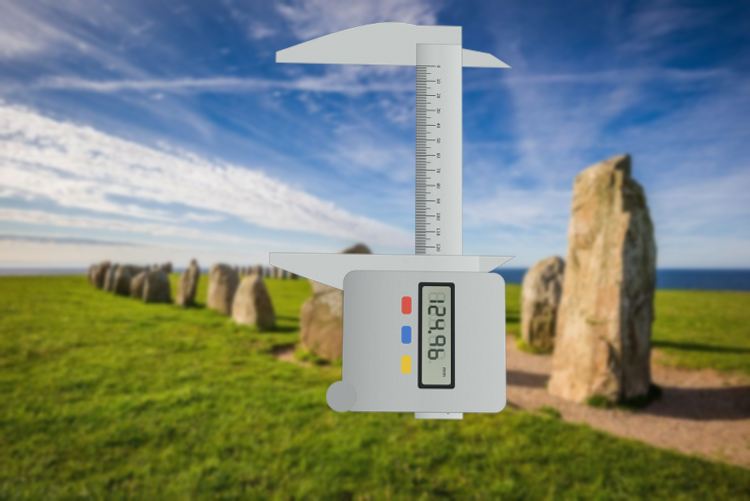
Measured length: mm 124.96
